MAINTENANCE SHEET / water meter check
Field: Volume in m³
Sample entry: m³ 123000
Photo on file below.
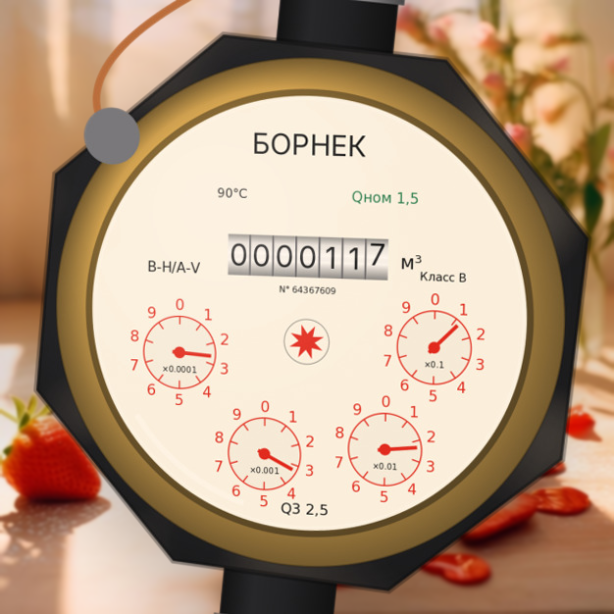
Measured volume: m³ 117.1232
